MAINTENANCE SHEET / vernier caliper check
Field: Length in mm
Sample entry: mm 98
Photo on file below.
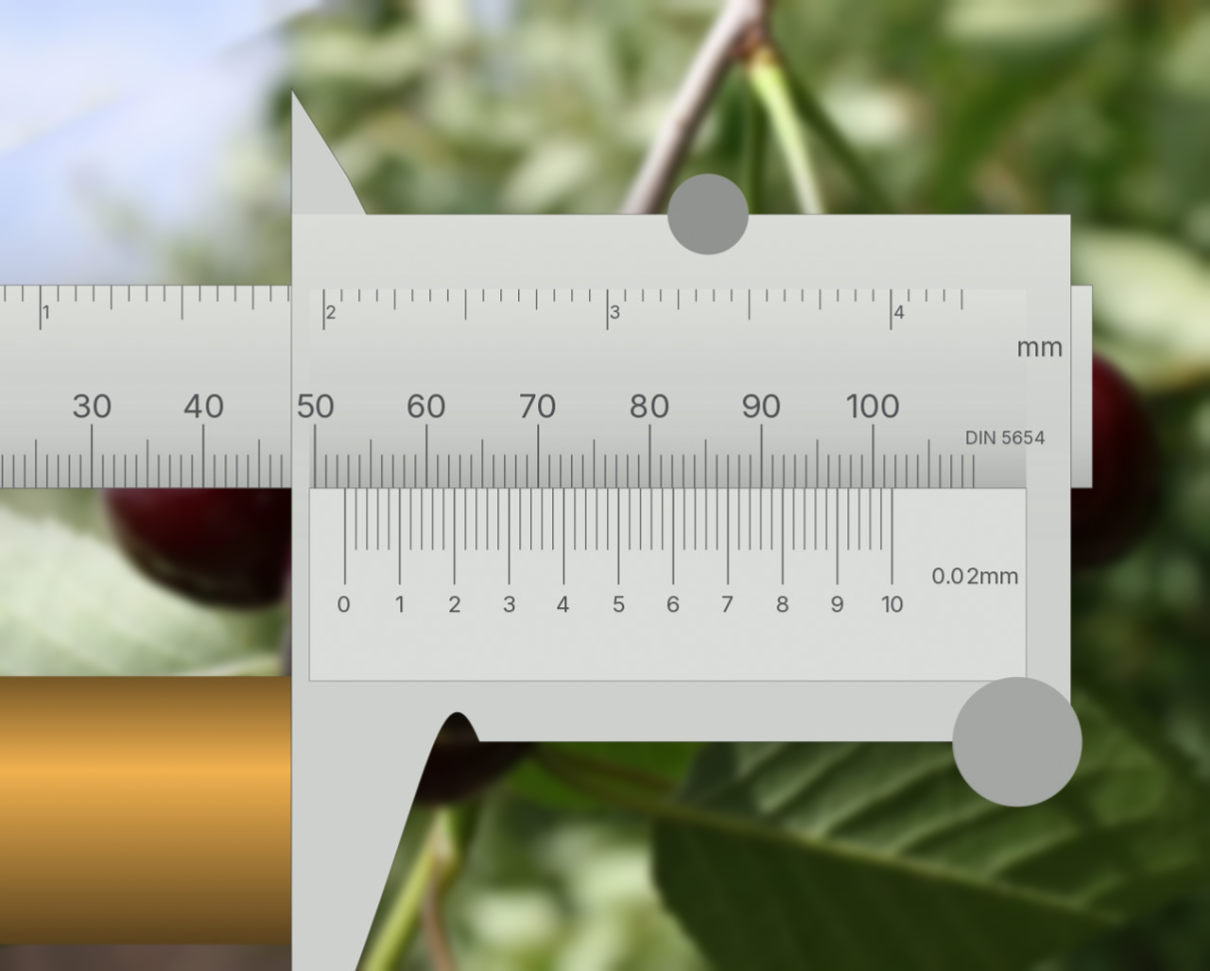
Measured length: mm 52.7
